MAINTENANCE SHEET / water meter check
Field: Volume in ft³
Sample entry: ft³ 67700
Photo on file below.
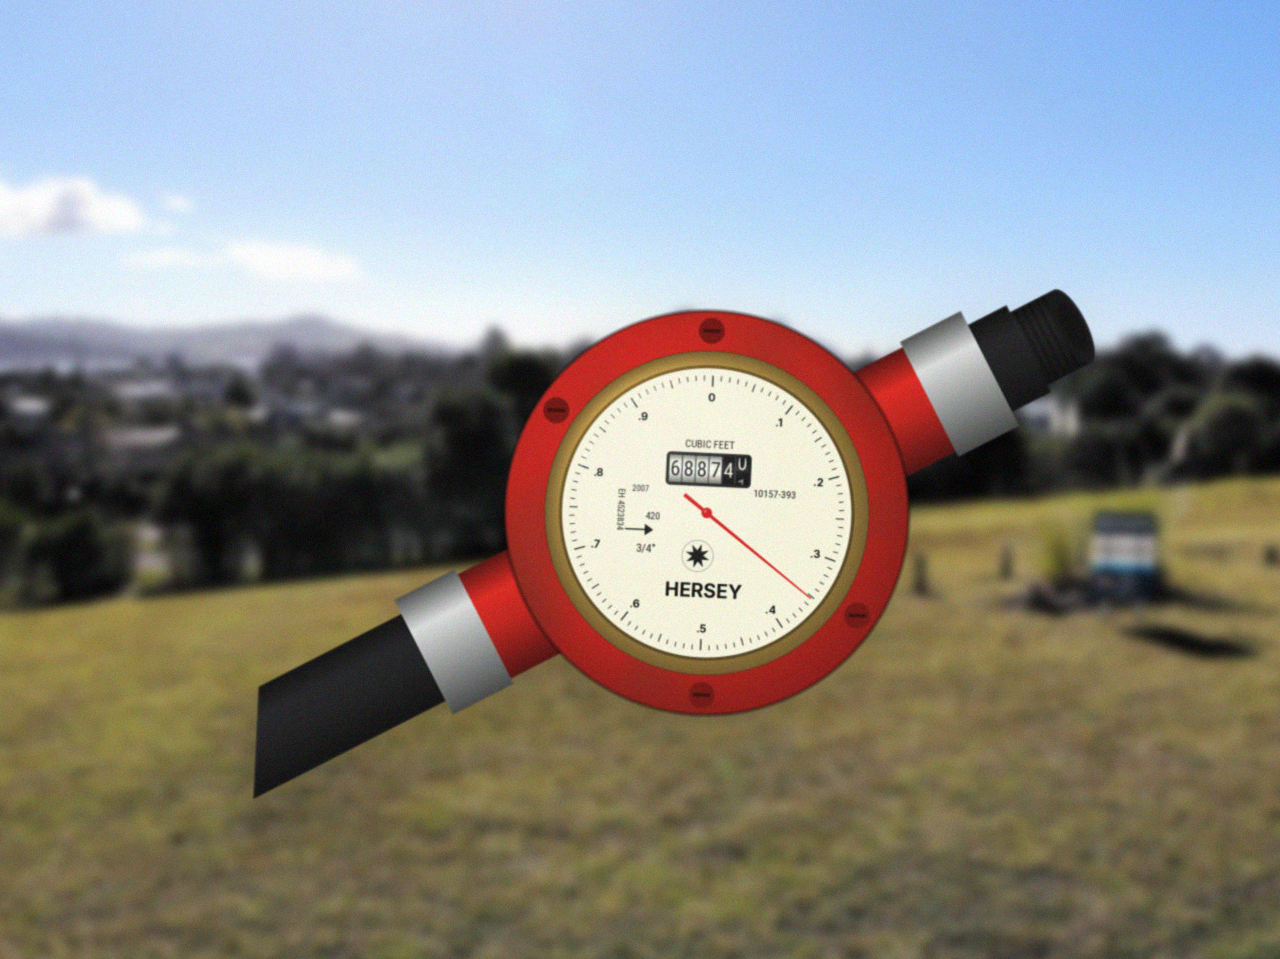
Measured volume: ft³ 688740.35
